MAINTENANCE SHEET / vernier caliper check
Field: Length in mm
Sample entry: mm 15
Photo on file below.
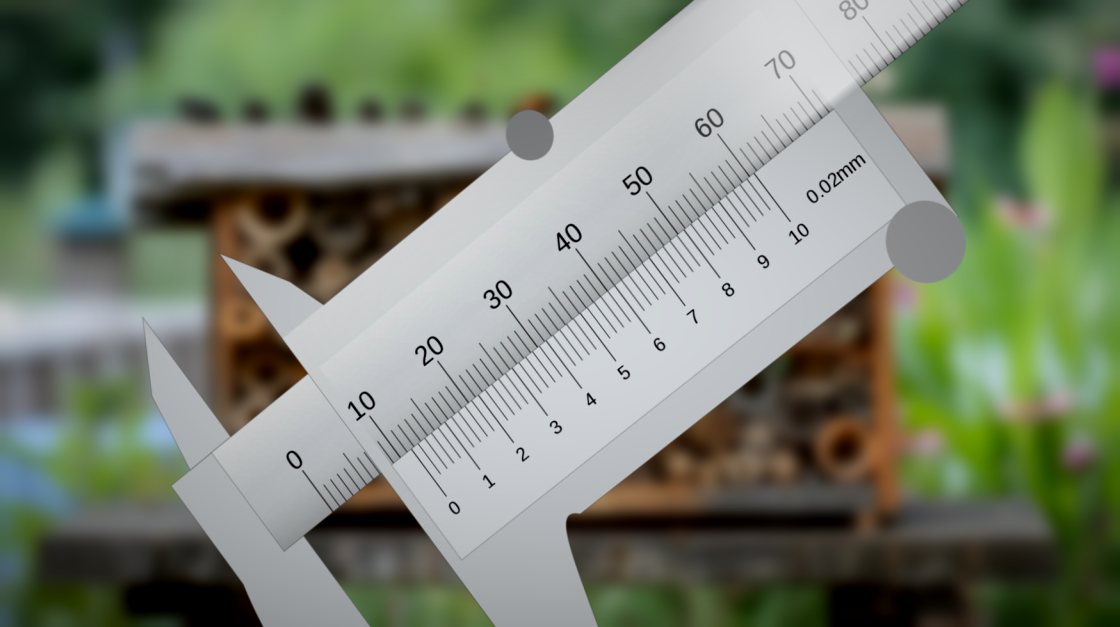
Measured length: mm 11.6
